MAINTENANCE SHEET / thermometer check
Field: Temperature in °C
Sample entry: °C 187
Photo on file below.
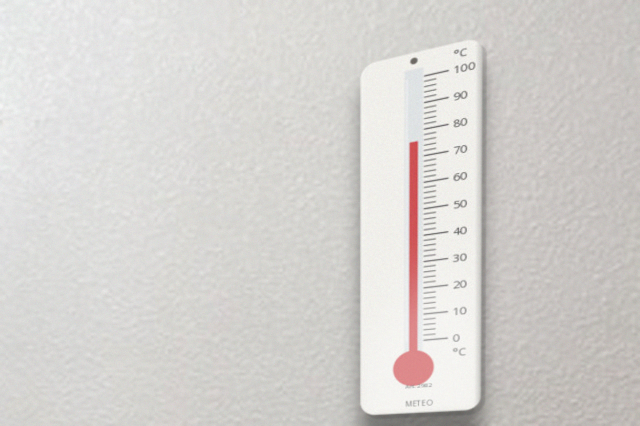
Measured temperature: °C 76
